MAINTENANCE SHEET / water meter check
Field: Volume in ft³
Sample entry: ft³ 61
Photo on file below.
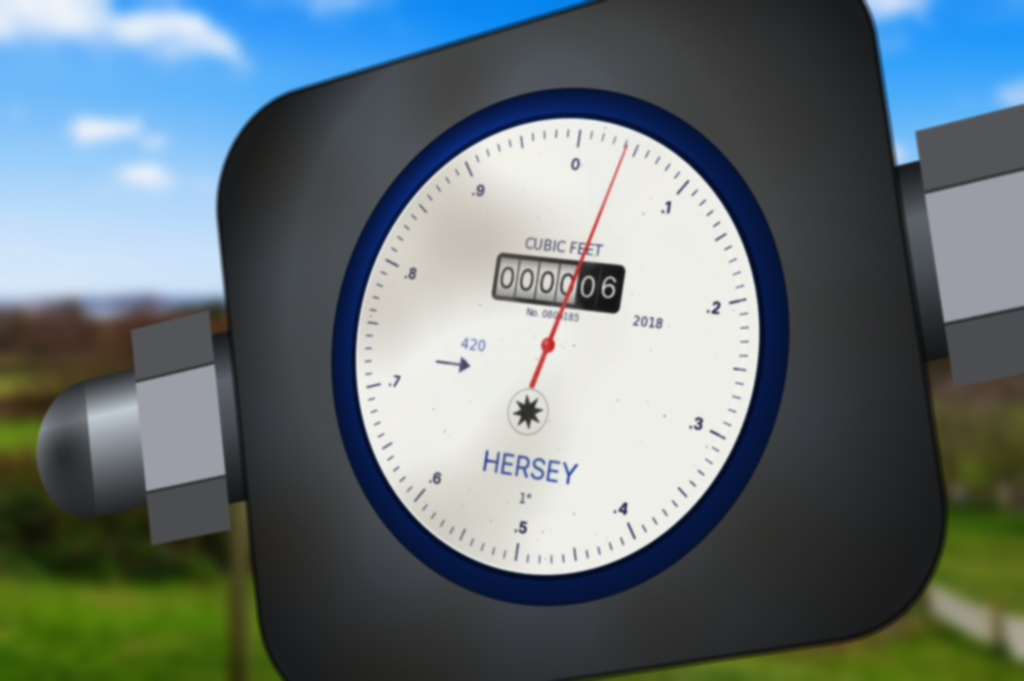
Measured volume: ft³ 6.04
